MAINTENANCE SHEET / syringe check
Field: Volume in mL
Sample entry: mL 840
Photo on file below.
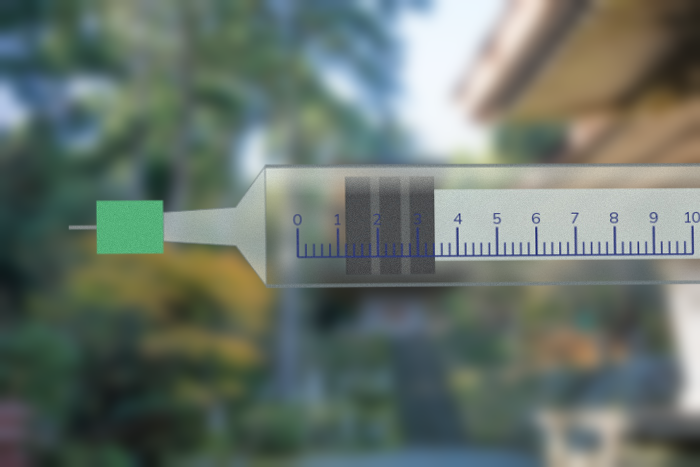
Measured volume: mL 1.2
